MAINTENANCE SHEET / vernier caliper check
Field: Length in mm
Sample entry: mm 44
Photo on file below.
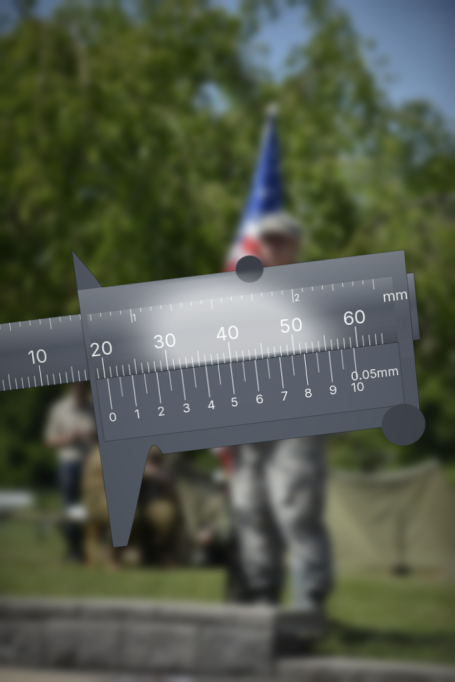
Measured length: mm 20.4
